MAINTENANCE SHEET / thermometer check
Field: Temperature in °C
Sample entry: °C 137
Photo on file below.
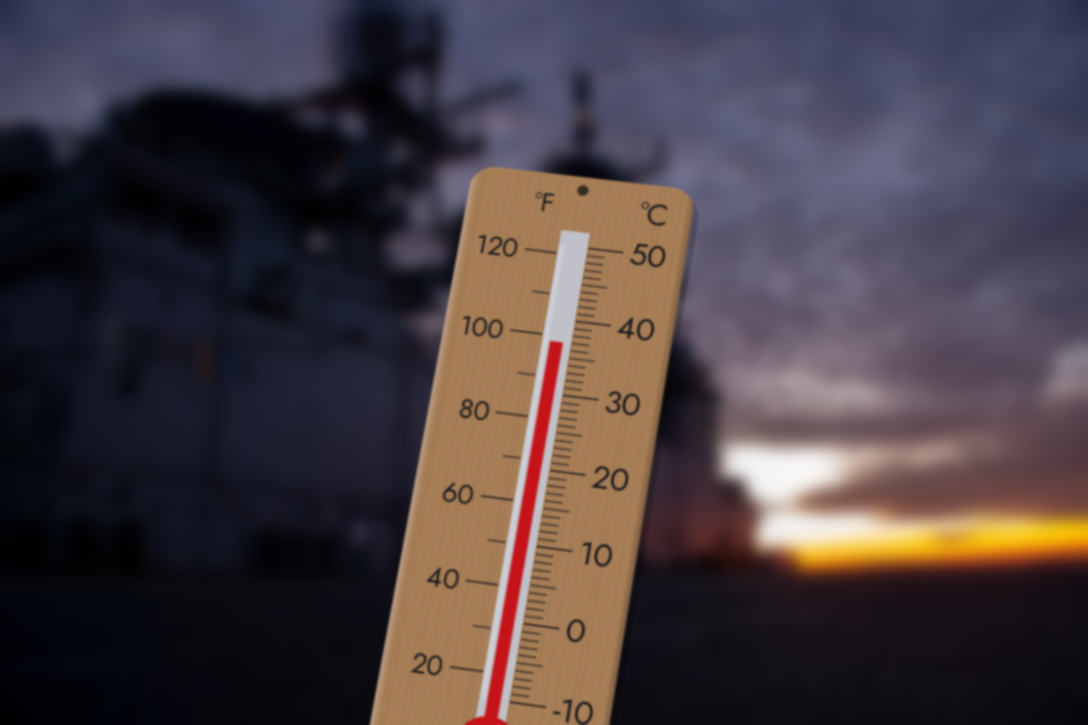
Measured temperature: °C 37
